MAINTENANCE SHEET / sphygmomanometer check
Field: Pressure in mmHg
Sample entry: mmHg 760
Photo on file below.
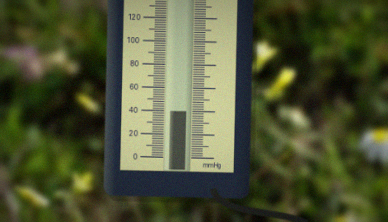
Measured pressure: mmHg 40
